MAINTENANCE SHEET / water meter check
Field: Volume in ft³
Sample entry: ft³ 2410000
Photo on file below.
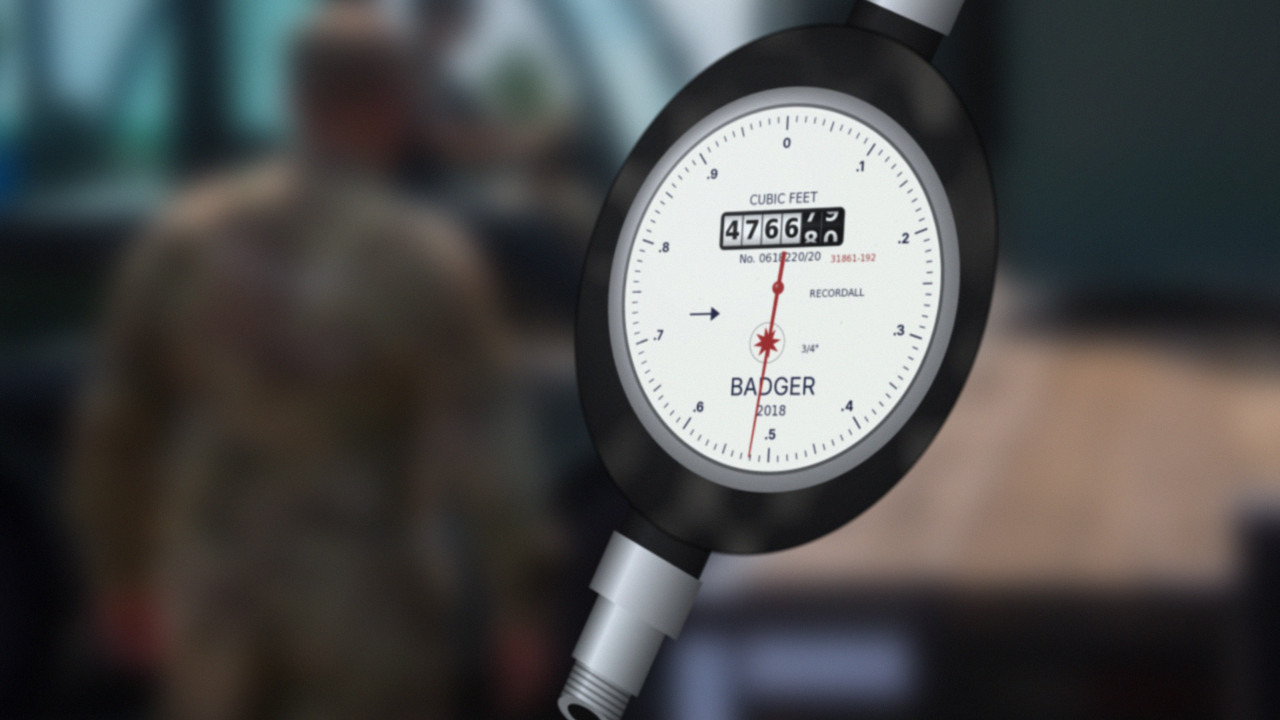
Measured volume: ft³ 476679.52
